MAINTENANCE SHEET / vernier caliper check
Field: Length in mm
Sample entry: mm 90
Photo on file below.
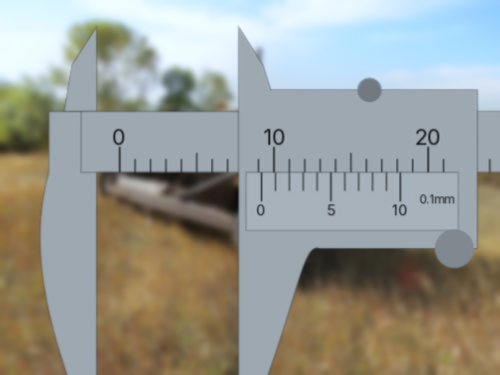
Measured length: mm 9.2
